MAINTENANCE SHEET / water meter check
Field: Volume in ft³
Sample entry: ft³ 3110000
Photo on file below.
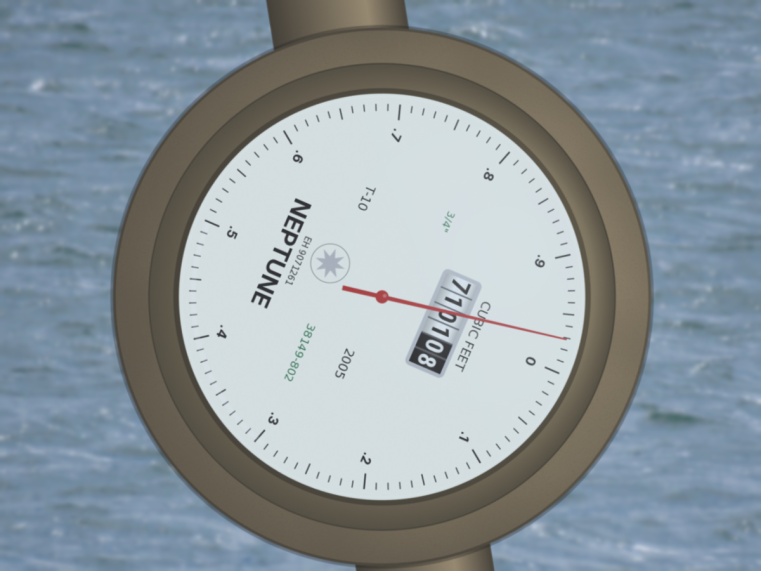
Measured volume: ft³ 710107.97
